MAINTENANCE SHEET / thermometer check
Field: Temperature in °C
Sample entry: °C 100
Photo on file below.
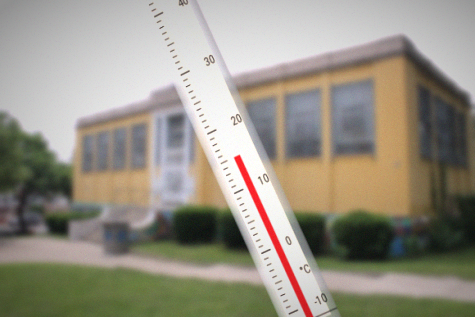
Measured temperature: °C 15
